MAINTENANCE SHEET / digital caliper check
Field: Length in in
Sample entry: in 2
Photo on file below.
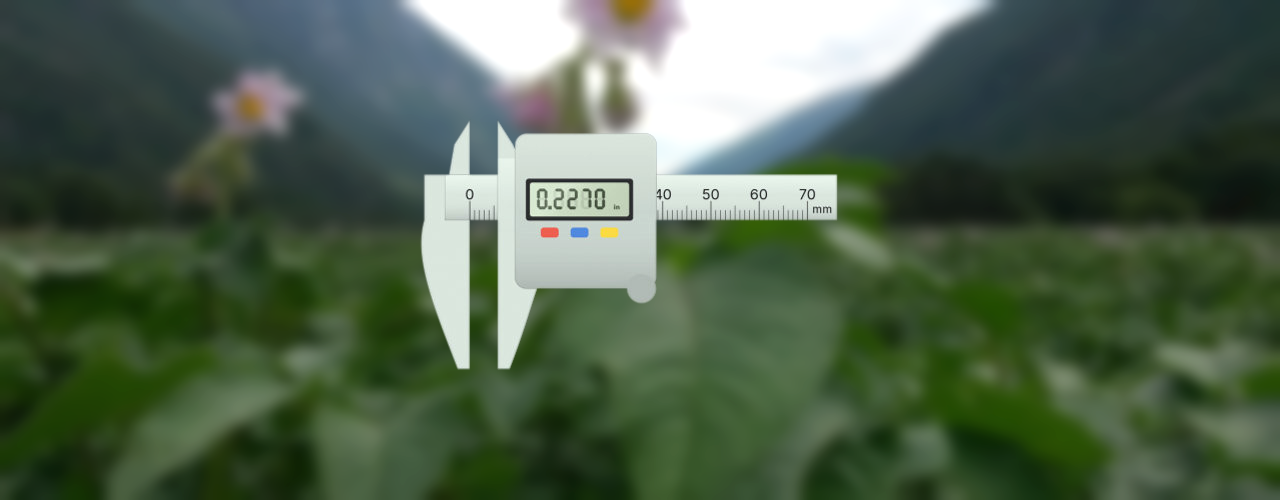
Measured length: in 0.2270
